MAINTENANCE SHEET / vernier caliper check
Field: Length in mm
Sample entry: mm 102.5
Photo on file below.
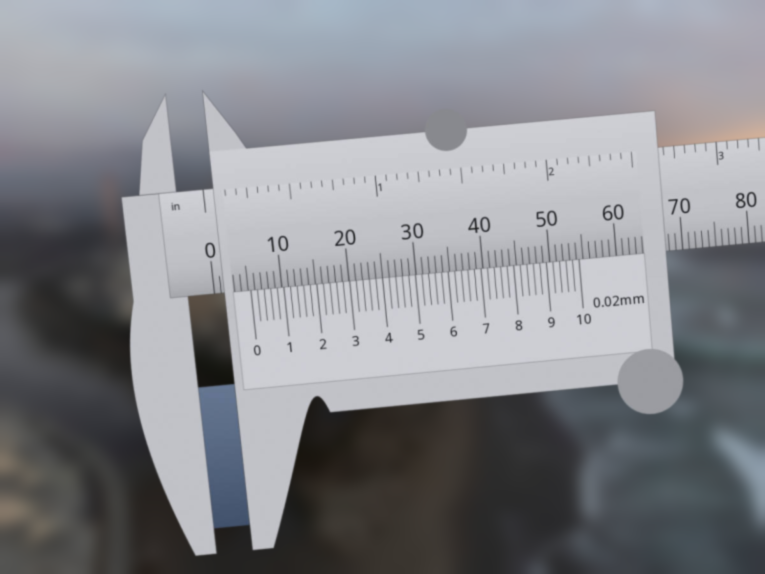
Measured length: mm 5.4
